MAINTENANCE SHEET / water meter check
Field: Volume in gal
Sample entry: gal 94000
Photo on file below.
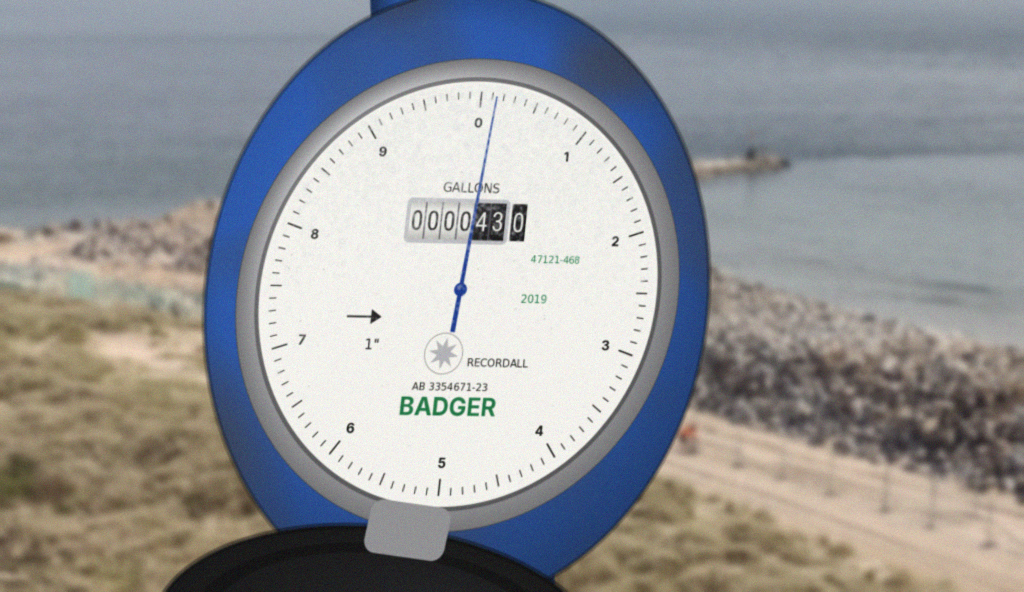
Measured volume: gal 430.1
